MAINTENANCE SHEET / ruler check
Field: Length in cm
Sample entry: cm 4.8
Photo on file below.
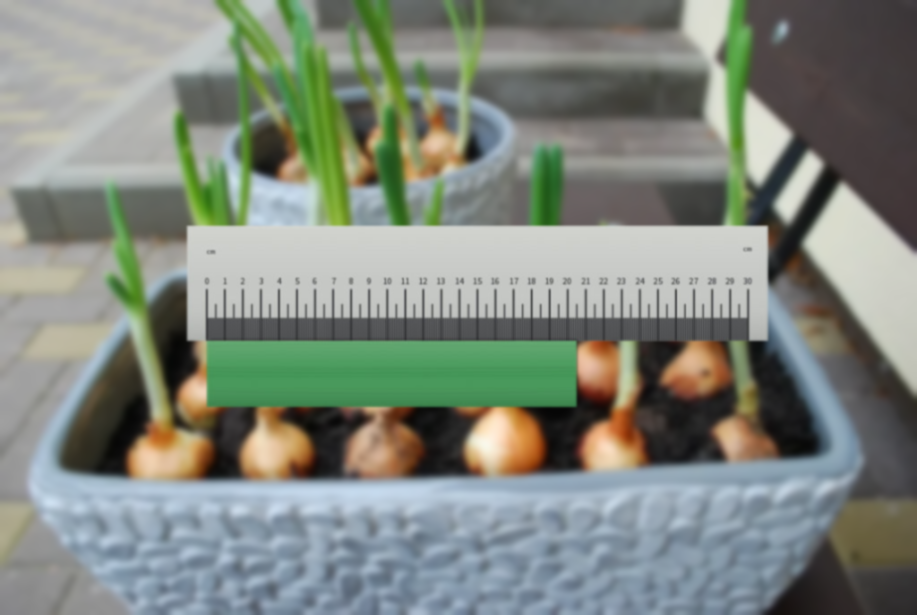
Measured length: cm 20.5
